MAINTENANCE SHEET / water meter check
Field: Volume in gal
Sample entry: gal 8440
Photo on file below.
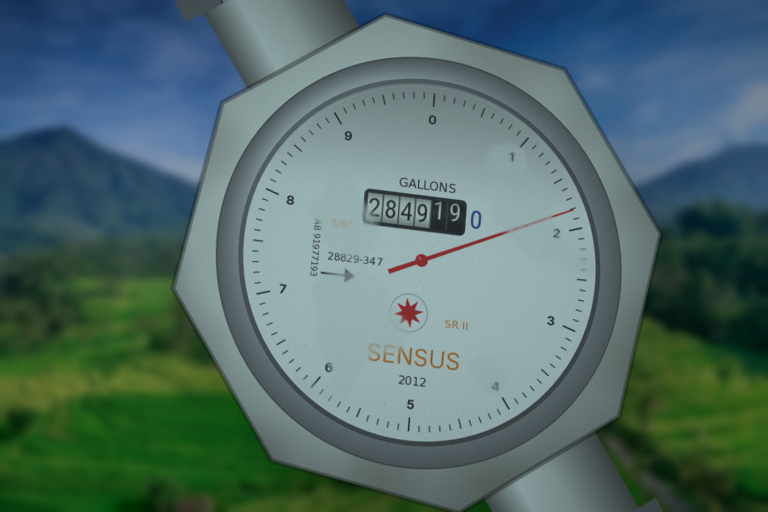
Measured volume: gal 2849191.8
